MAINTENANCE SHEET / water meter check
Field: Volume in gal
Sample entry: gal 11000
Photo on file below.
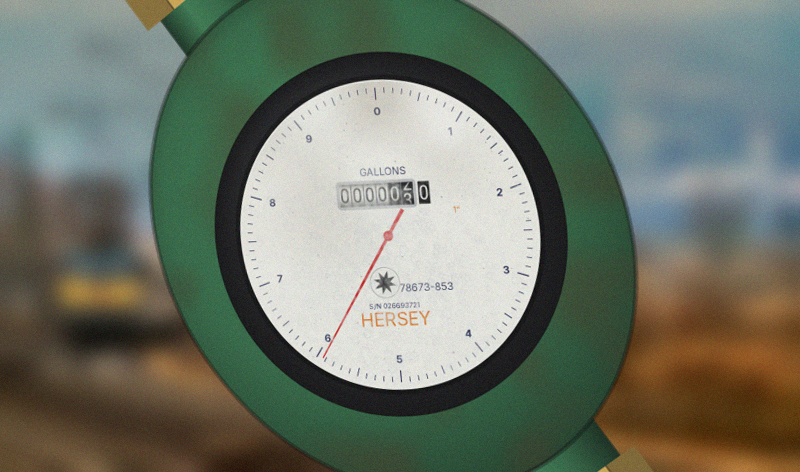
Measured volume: gal 25.9
